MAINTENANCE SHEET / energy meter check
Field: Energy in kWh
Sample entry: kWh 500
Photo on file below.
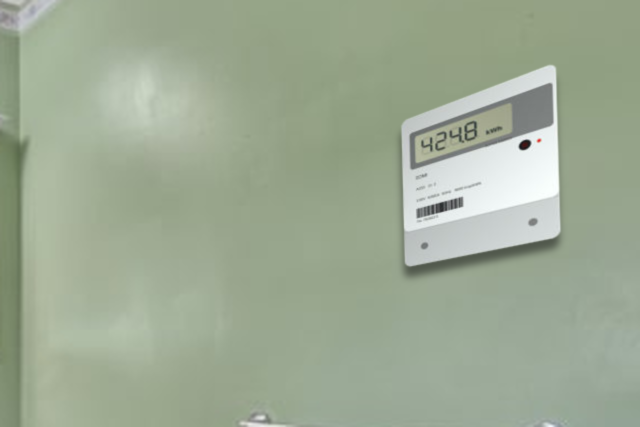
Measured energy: kWh 424.8
